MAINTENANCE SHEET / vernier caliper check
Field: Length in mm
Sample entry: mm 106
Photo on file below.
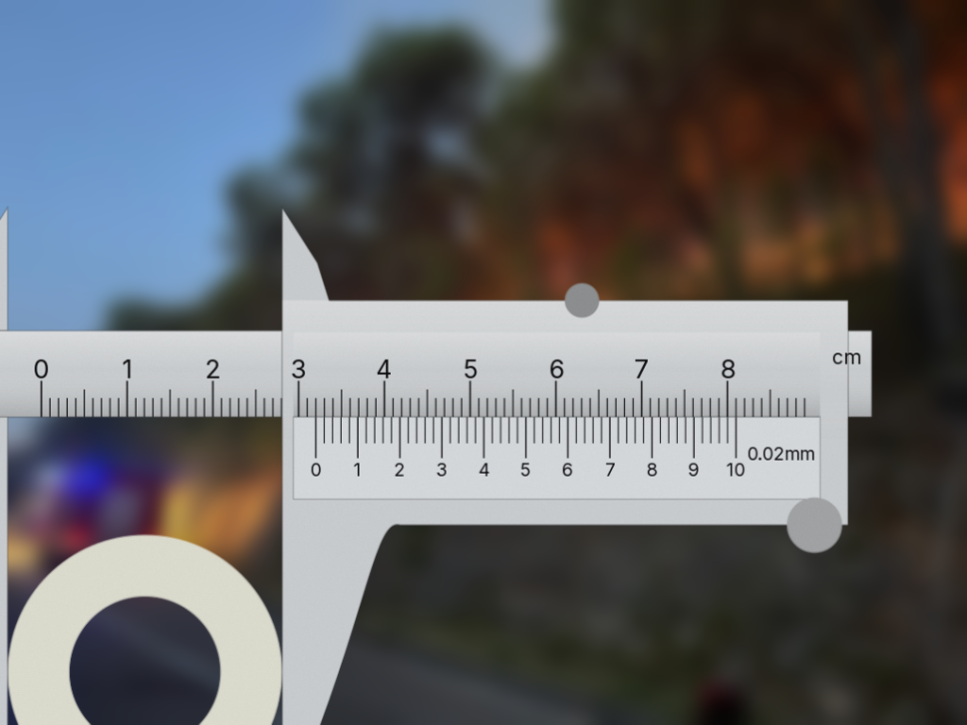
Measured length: mm 32.0
